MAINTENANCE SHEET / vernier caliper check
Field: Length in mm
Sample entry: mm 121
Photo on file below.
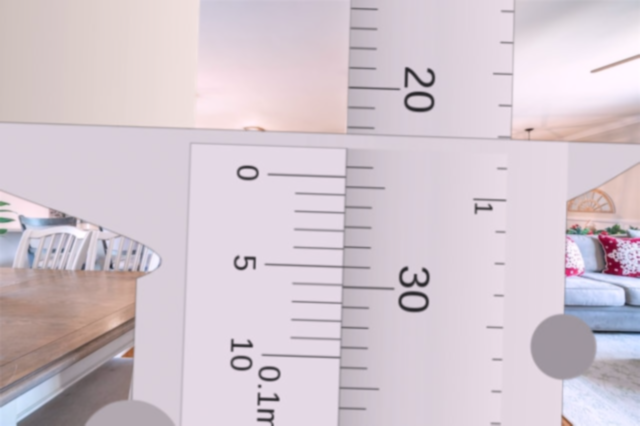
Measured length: mm 24.5
